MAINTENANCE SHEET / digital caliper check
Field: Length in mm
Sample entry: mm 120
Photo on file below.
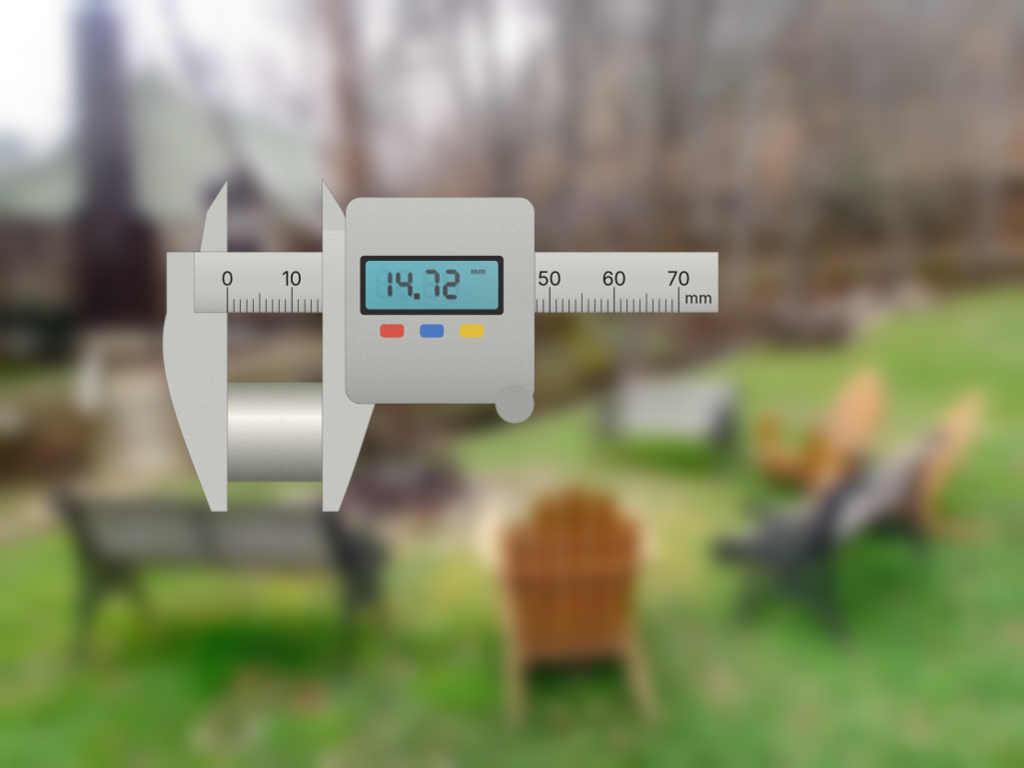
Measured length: mm 14.72
